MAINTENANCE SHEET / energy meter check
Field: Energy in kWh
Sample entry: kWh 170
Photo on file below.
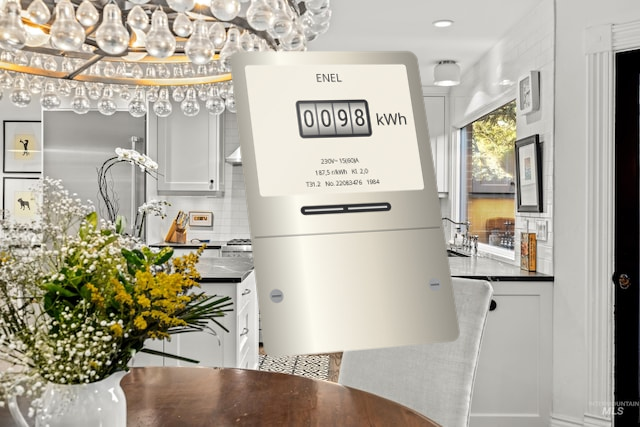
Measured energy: kWh 98
